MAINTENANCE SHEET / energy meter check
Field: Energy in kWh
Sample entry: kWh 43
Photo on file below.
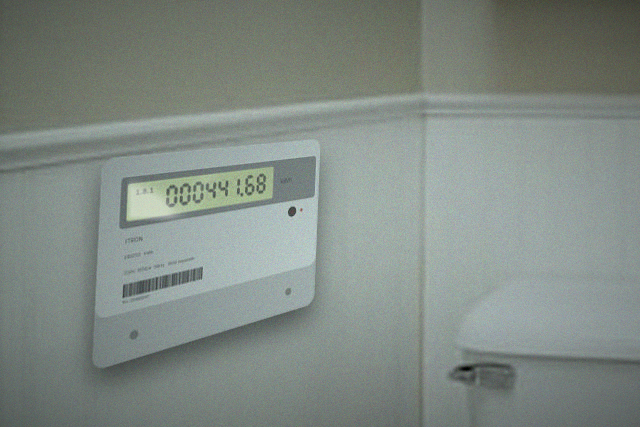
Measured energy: kWh 441.68
